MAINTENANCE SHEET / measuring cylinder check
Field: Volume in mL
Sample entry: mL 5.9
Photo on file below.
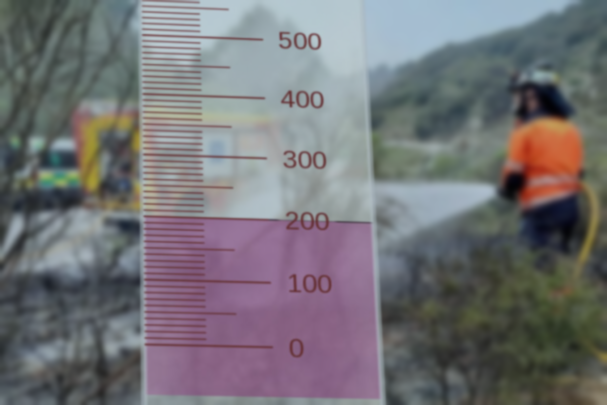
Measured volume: mL 200
